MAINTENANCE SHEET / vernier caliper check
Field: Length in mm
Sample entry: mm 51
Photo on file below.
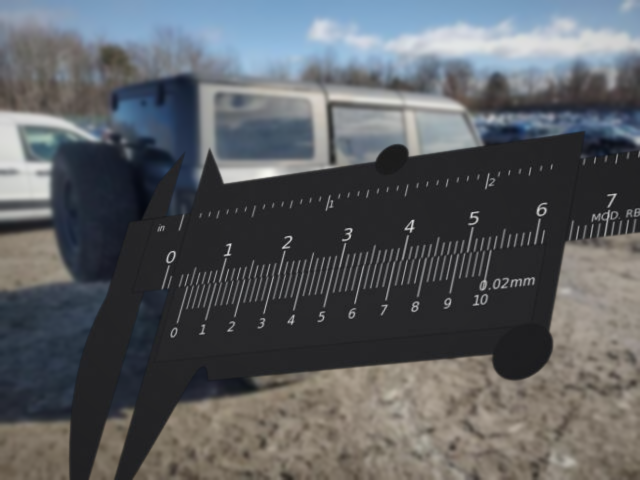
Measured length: mm 4.5
